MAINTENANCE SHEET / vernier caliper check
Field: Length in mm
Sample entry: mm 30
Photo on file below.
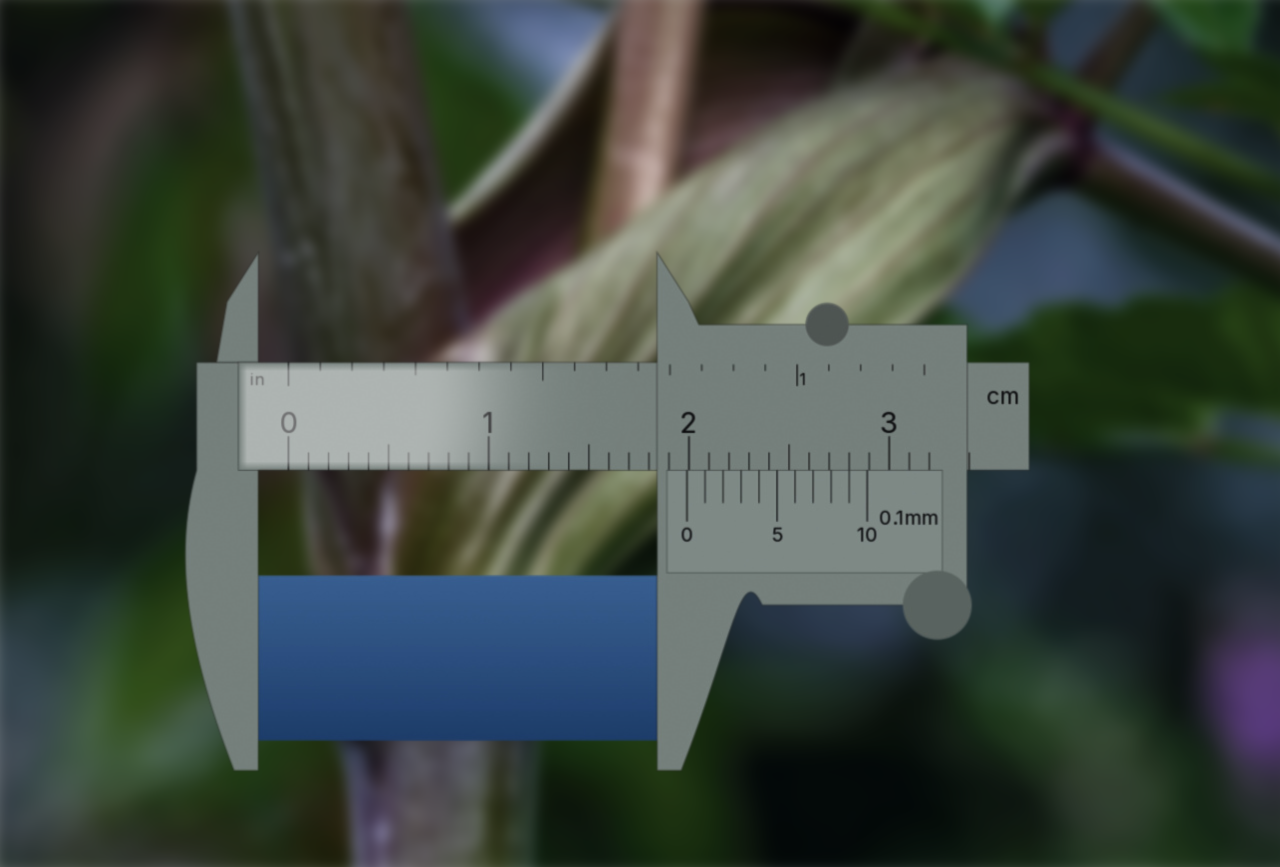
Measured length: mm 19.9
